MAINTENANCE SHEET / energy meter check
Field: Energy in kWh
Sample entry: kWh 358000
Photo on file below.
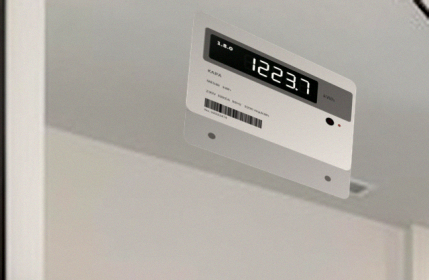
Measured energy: kWh 1223.7
